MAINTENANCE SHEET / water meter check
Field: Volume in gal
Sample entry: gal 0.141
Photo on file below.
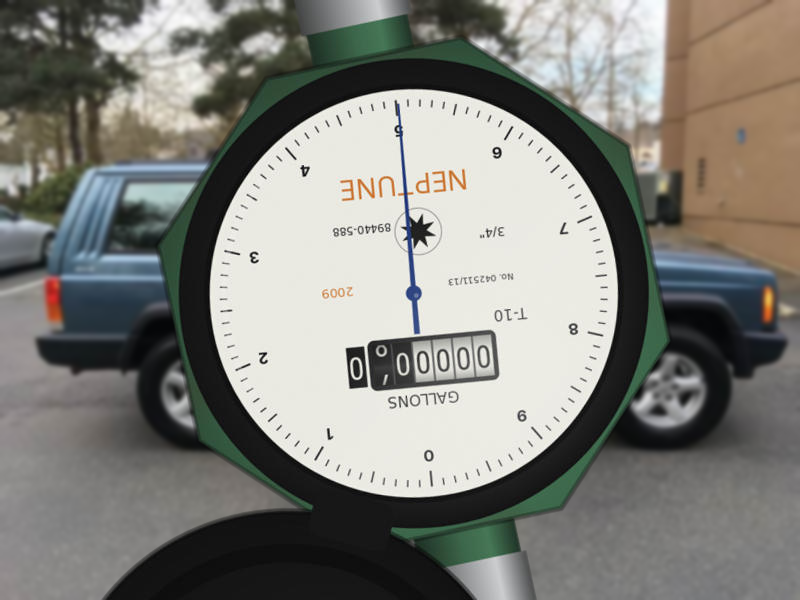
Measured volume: gal 75.0
